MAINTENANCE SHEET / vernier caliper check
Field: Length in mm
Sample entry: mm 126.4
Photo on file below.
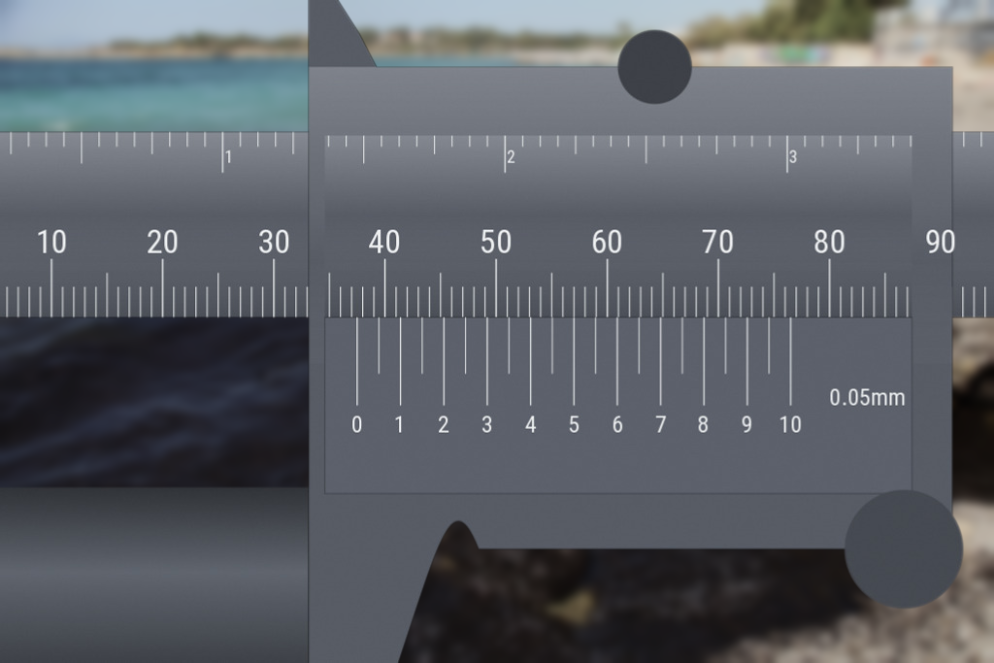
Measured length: mm 37.5
